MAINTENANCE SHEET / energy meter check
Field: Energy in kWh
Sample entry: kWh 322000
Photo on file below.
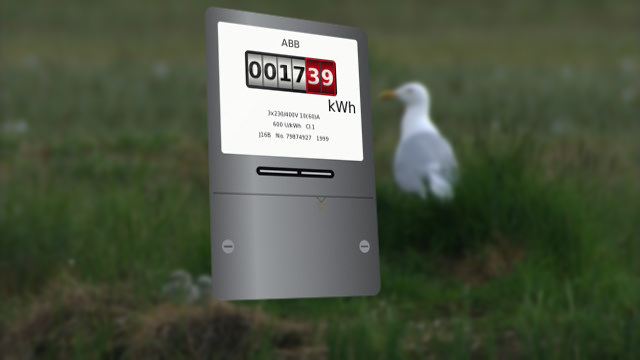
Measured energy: kWh 17.39
